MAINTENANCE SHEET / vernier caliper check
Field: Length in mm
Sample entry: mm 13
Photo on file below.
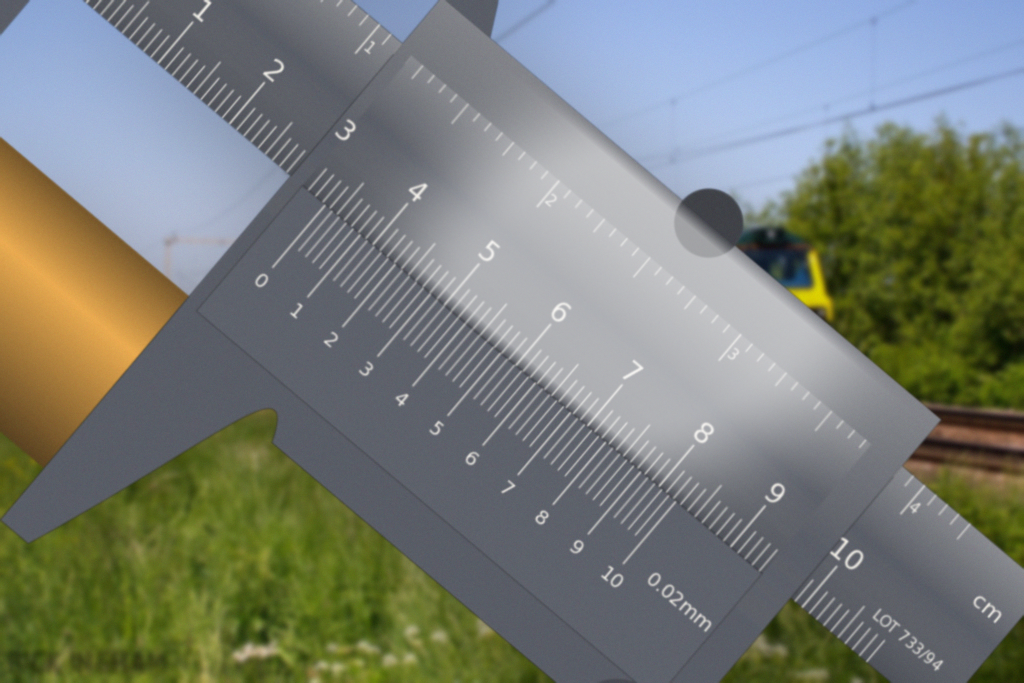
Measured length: mm 33.4
